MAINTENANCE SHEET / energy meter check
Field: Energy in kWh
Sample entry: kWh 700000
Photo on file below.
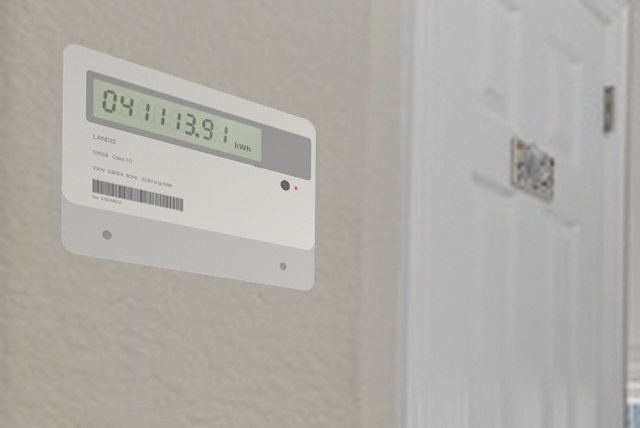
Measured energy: kWh 41113.91
